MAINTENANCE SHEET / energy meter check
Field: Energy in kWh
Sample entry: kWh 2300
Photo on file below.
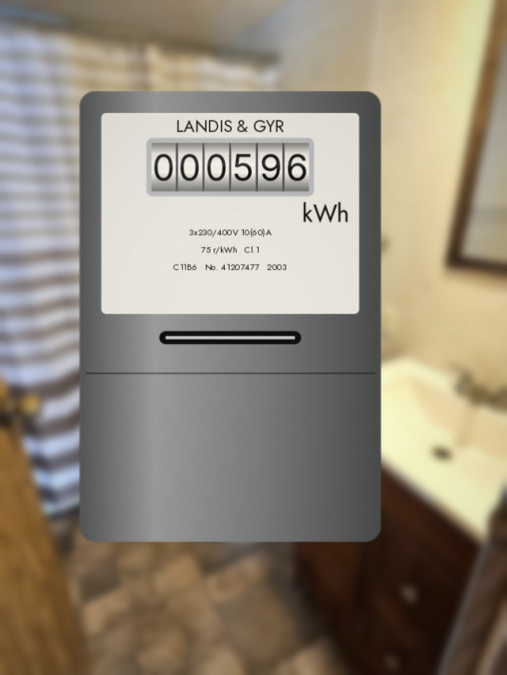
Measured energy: kWh 596
